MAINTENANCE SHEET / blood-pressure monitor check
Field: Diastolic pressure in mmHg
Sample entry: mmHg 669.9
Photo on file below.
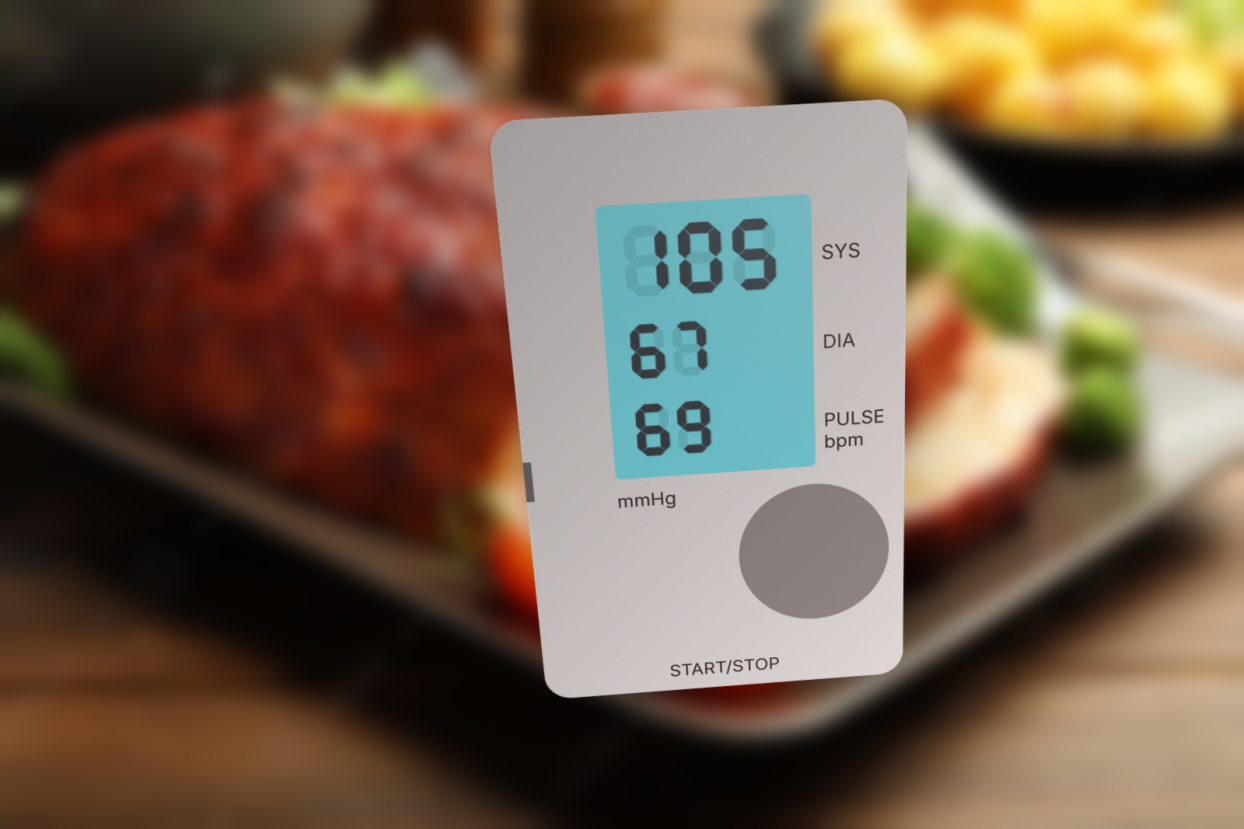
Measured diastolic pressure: mmHg 67
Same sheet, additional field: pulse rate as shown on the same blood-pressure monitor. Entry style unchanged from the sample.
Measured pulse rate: bpm 69
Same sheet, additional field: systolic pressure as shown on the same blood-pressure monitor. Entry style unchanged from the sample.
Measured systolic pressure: mmHg 105
